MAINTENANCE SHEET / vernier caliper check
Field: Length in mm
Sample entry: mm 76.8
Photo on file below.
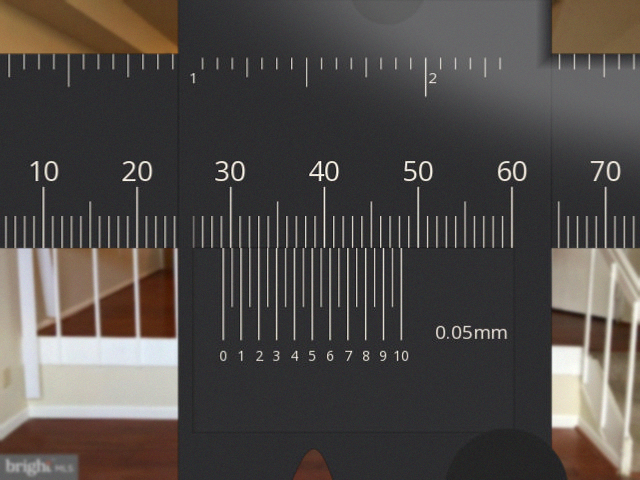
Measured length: mm 29.2
